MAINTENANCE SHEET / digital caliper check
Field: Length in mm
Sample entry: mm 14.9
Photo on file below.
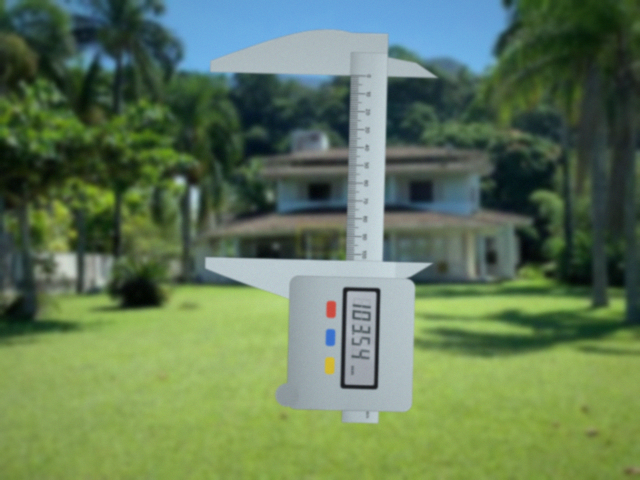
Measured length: mm 103.54
